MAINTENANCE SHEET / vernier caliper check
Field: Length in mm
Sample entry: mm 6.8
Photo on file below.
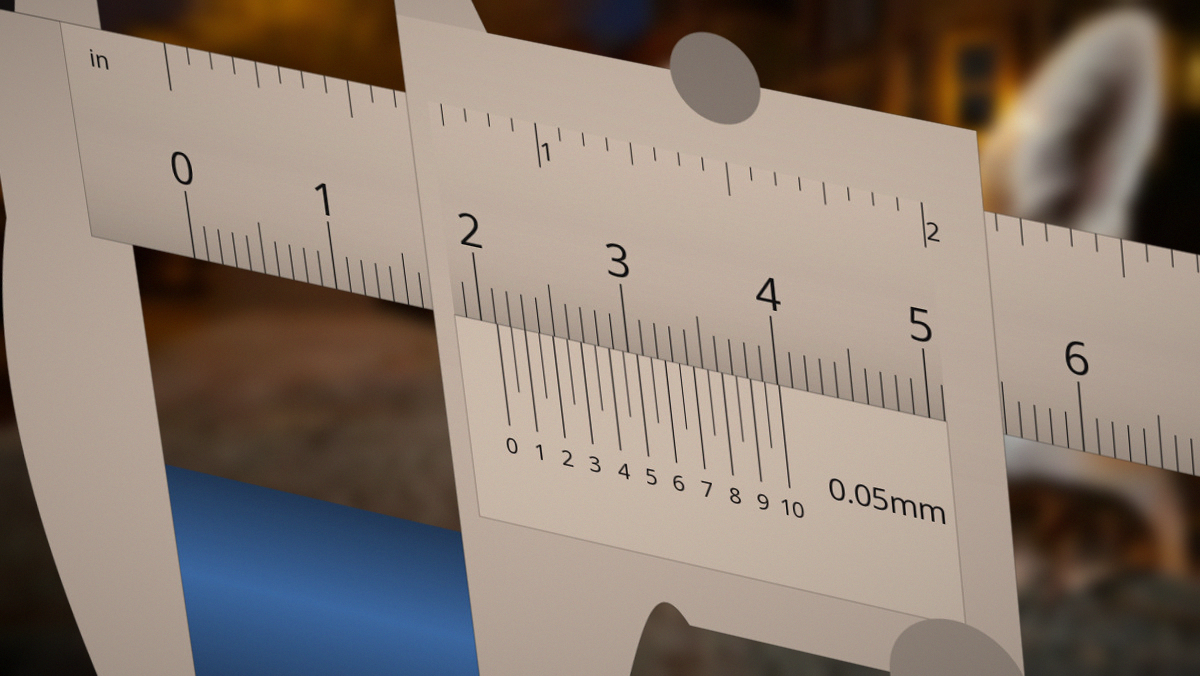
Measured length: mm 21.1
